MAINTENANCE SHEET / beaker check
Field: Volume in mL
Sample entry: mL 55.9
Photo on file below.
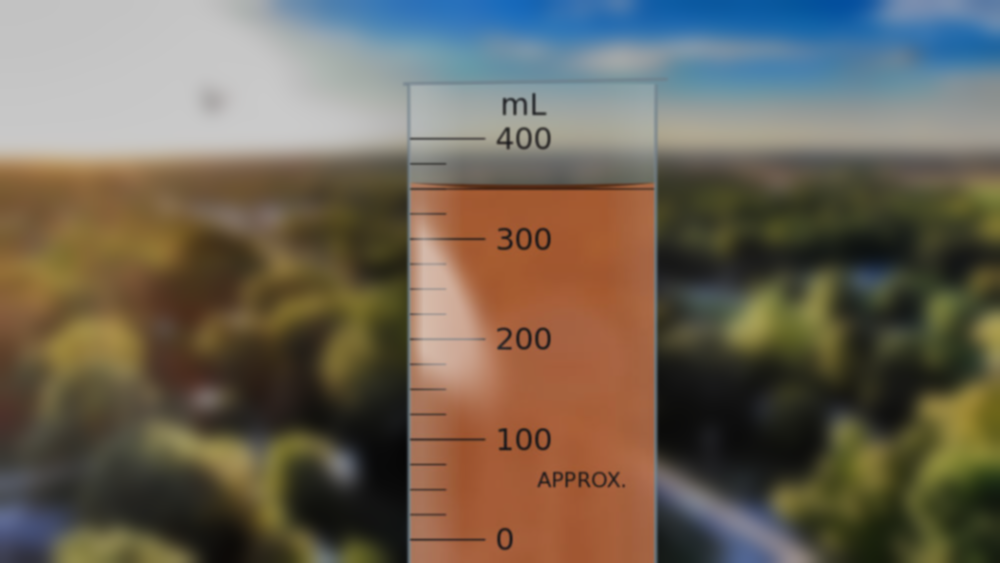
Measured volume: mL 350
